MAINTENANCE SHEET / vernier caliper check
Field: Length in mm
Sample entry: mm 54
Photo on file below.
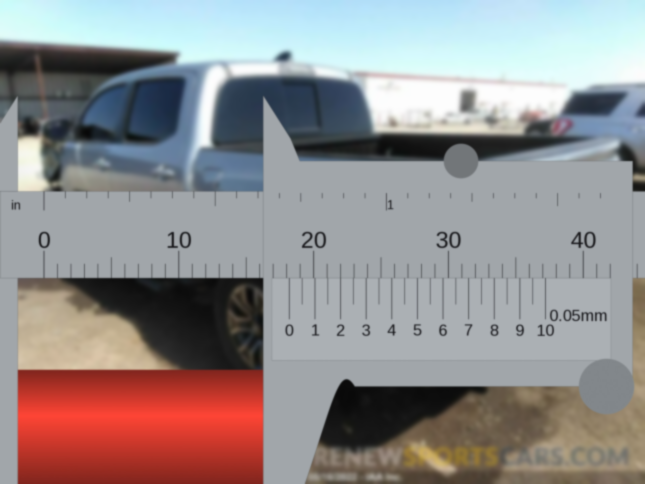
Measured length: mm 18.2
